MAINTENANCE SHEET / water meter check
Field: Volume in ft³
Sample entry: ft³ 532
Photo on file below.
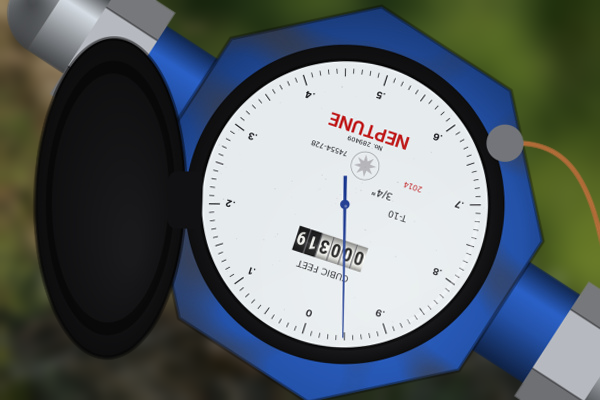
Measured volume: ft³ 318.95
